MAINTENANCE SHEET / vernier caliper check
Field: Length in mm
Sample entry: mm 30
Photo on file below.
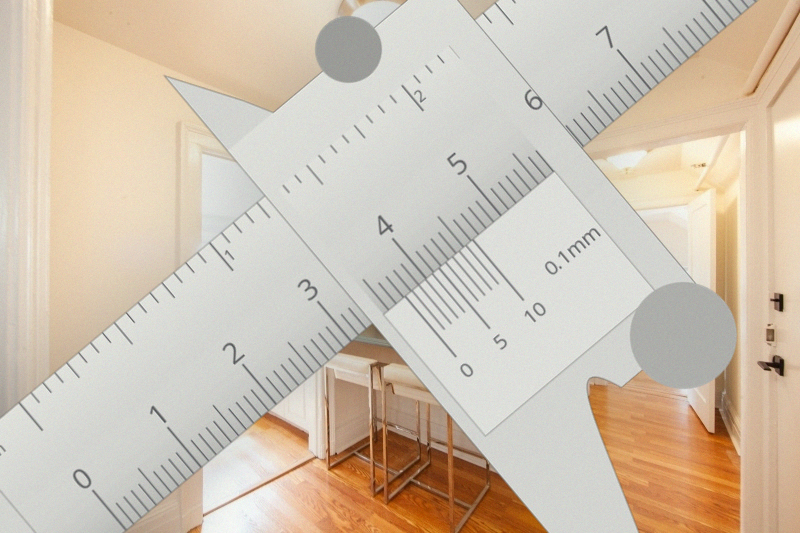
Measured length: mm 37.2
